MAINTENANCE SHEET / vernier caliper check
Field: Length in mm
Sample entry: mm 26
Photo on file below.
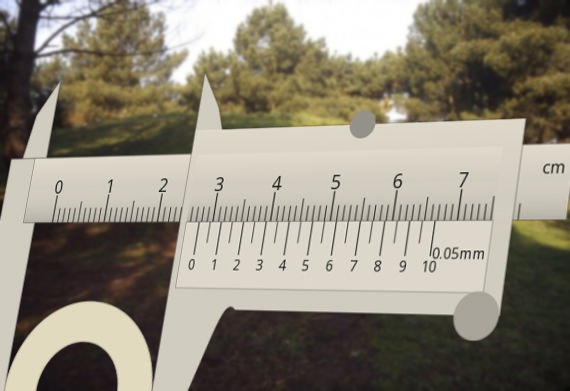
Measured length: mm 27.6
